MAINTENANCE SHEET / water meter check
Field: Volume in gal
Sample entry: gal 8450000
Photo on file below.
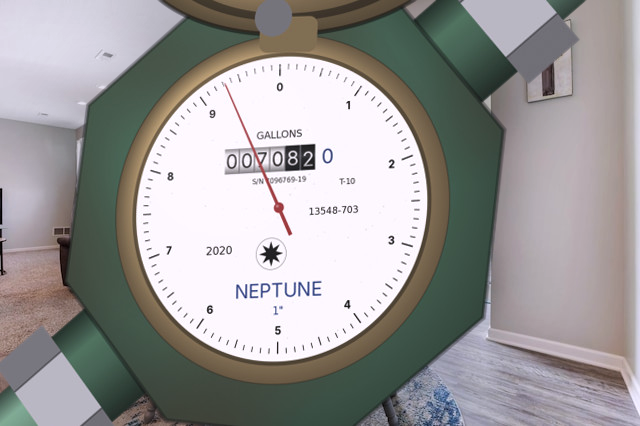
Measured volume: gal 70819.3
